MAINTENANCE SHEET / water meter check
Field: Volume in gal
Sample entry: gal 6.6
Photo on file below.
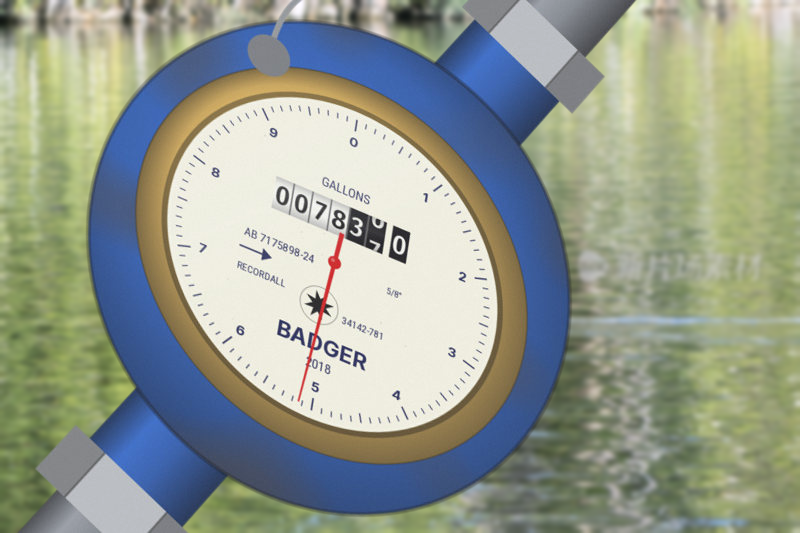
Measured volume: gal 78365.1
